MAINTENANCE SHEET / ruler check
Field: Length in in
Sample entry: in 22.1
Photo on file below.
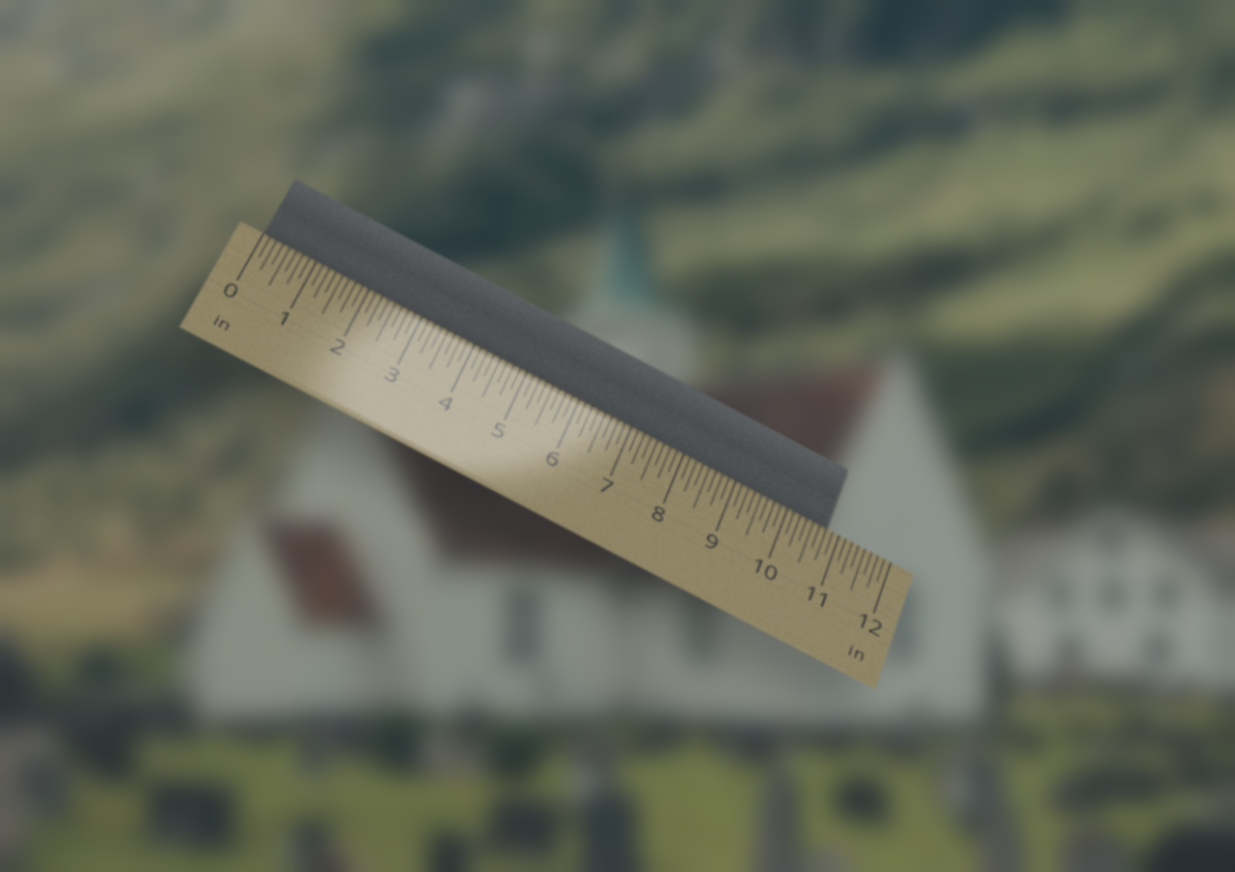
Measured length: in 10.75
